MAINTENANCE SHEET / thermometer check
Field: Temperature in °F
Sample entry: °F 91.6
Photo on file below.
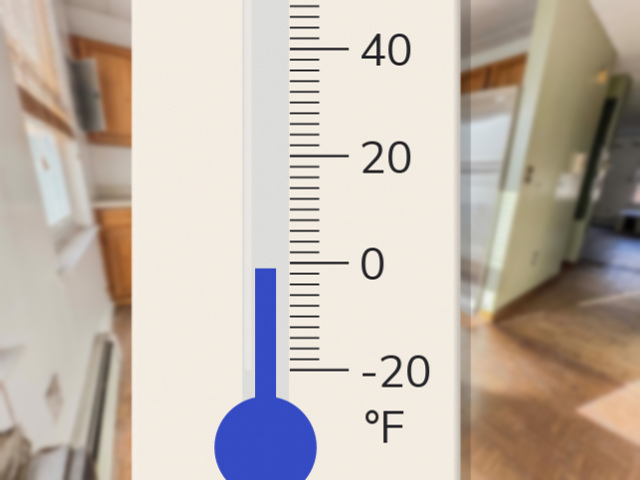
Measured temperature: °F -1
